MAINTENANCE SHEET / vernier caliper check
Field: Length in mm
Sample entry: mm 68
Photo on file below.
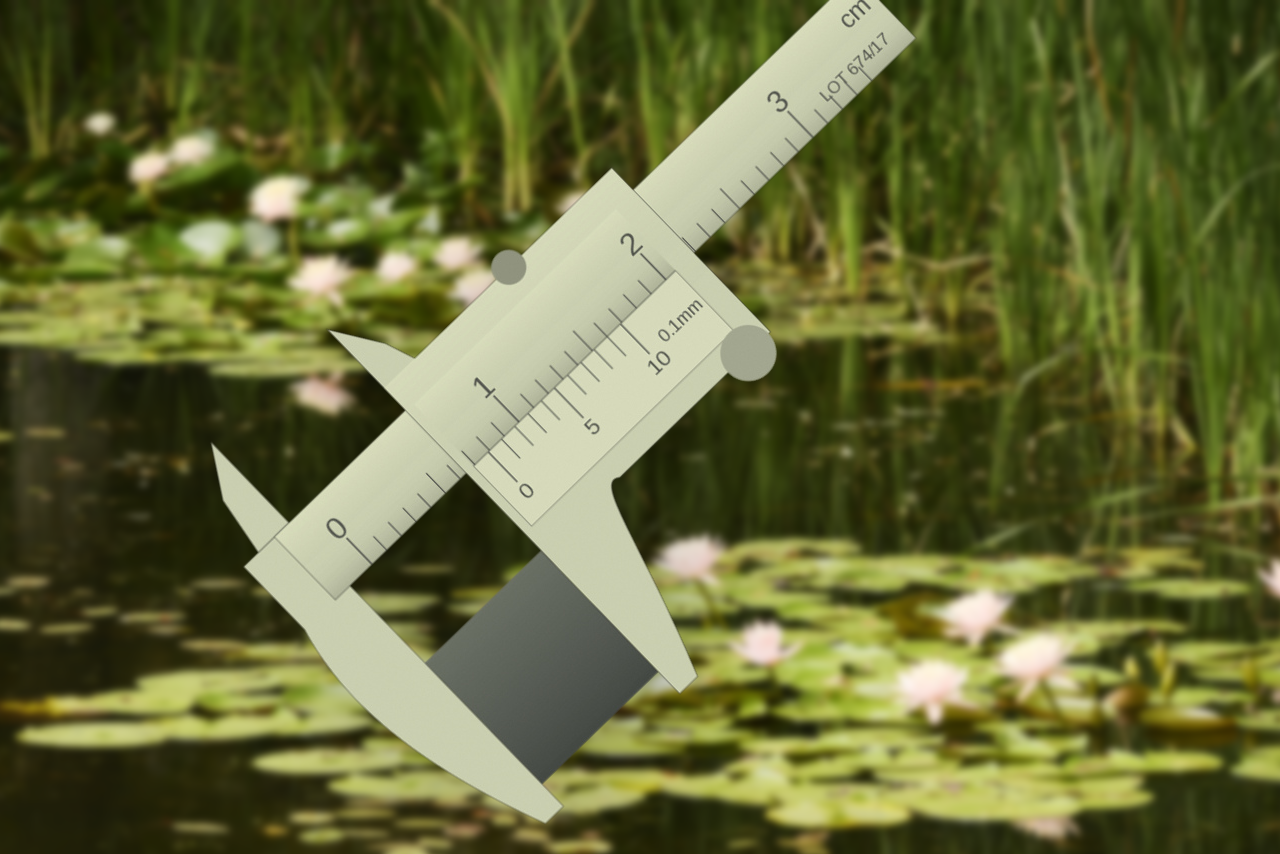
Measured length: mm 7.9
